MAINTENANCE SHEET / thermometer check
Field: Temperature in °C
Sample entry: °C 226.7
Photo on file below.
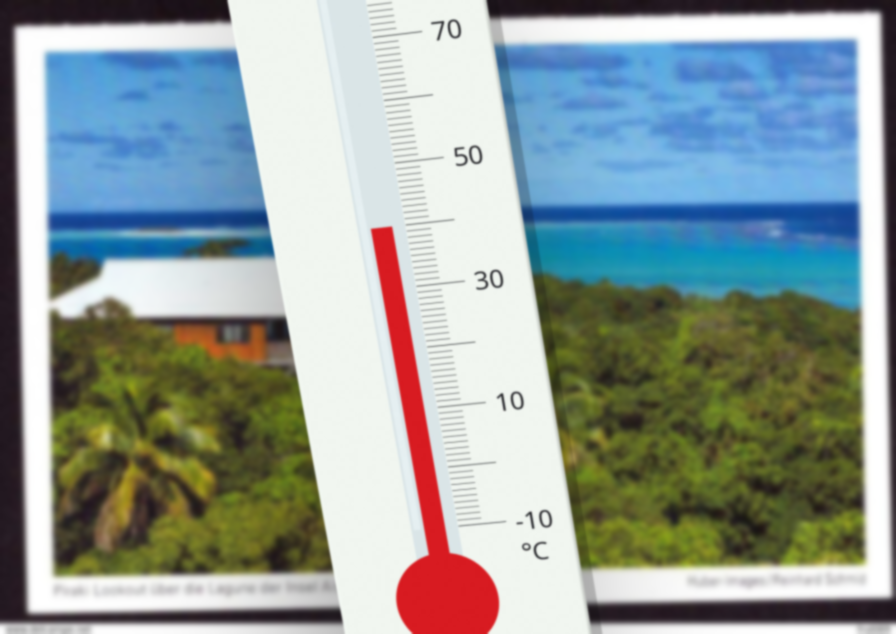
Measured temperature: °C 40
